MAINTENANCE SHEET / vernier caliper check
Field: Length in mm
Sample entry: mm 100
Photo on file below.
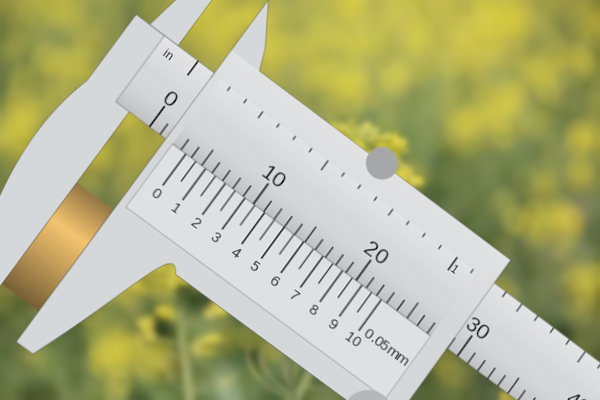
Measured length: mm 3.5
